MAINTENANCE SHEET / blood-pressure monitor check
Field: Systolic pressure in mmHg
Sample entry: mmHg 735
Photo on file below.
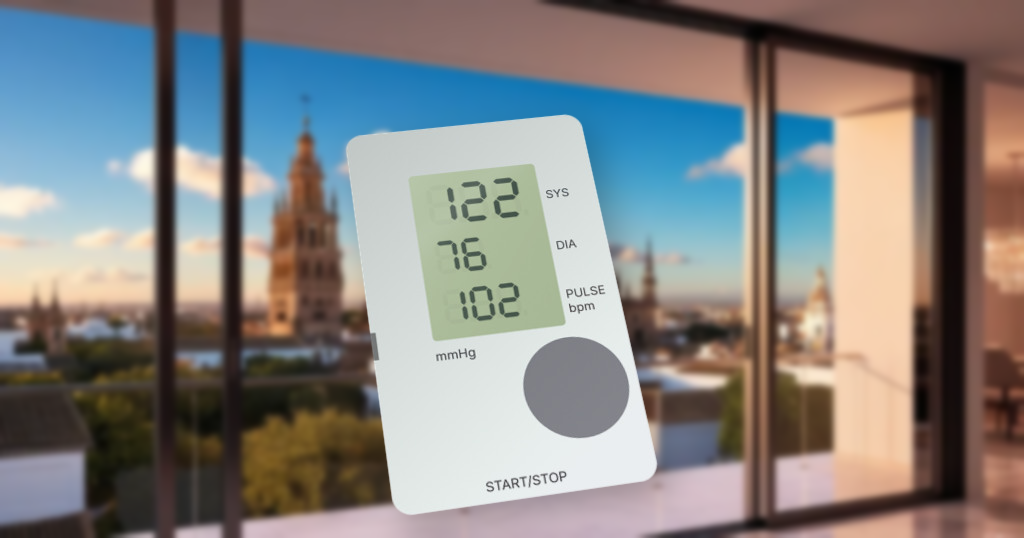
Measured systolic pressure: mmHg 122
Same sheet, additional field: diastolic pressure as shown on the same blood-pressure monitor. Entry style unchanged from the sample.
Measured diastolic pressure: mmHg 76
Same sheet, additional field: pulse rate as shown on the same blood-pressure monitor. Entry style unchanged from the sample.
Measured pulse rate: bpm 102
